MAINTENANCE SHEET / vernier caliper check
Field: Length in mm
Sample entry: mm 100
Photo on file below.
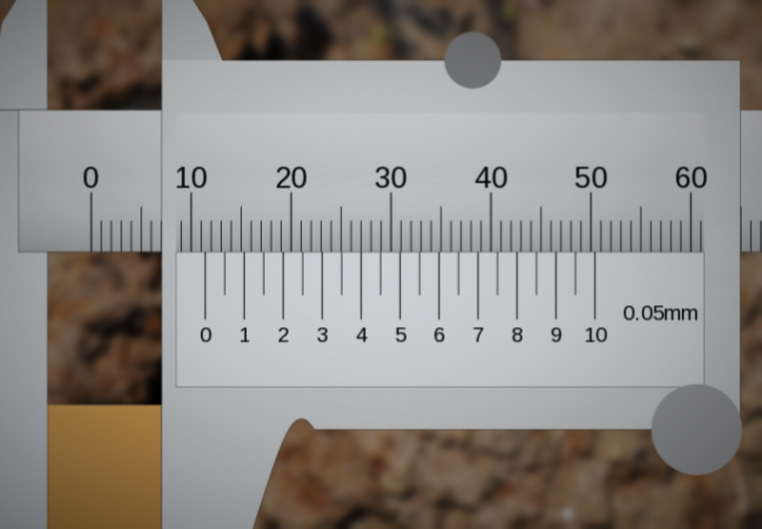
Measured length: mm 11.4
